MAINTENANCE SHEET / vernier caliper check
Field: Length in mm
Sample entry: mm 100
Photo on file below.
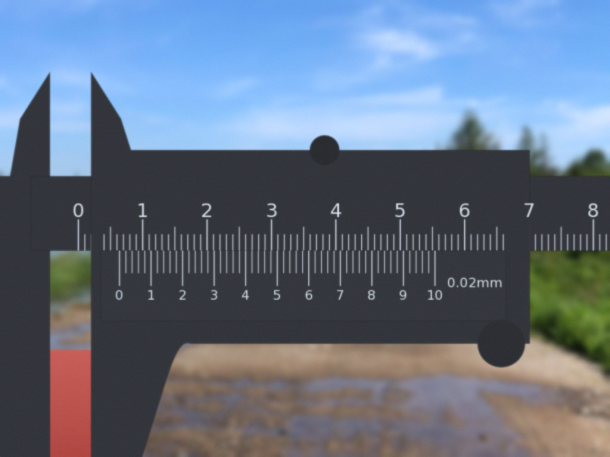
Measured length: mm 6.4
